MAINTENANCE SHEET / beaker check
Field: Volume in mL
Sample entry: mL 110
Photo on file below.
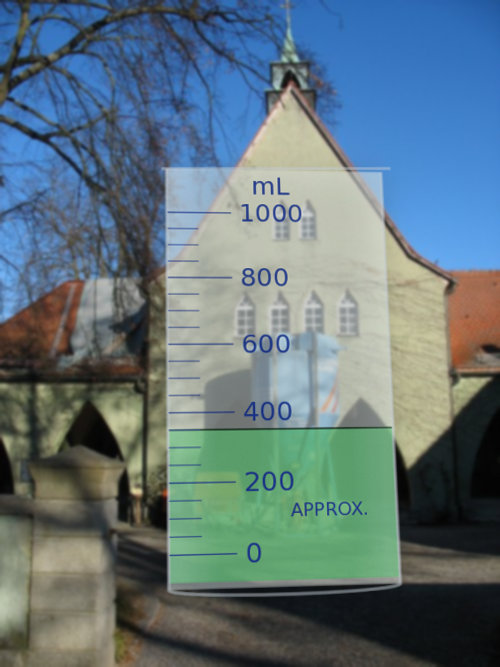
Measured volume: mL 350
